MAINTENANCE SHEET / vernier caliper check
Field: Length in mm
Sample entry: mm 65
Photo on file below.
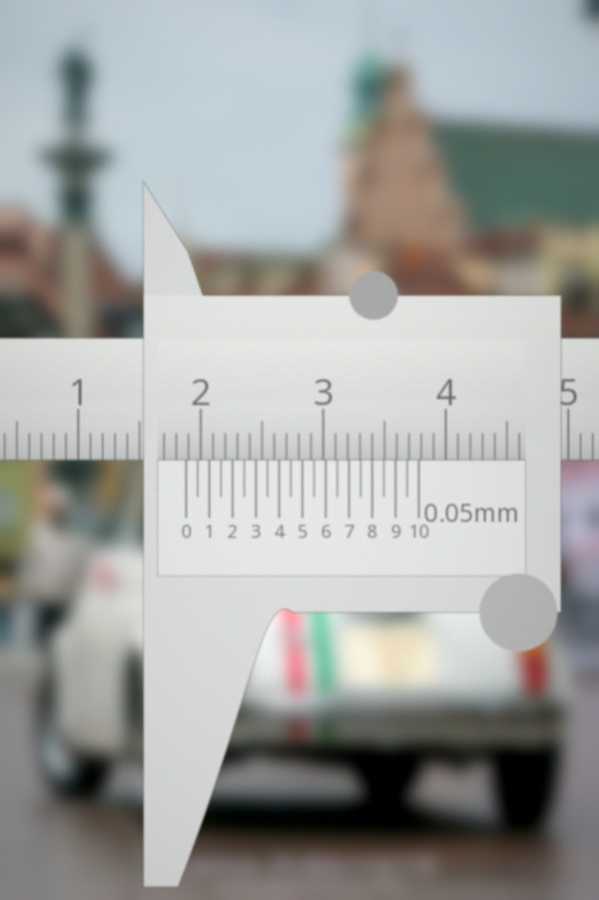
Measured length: mm 18.8
